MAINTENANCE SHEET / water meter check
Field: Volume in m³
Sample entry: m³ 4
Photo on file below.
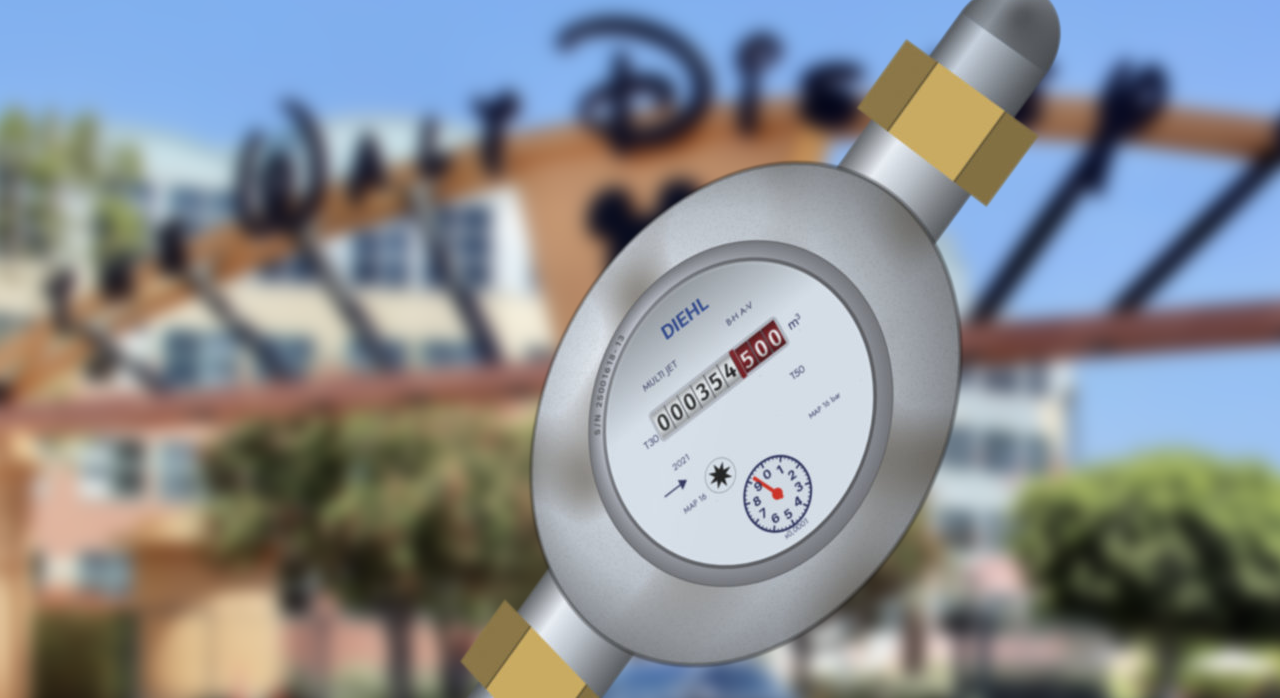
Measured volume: m³ 354.4999
